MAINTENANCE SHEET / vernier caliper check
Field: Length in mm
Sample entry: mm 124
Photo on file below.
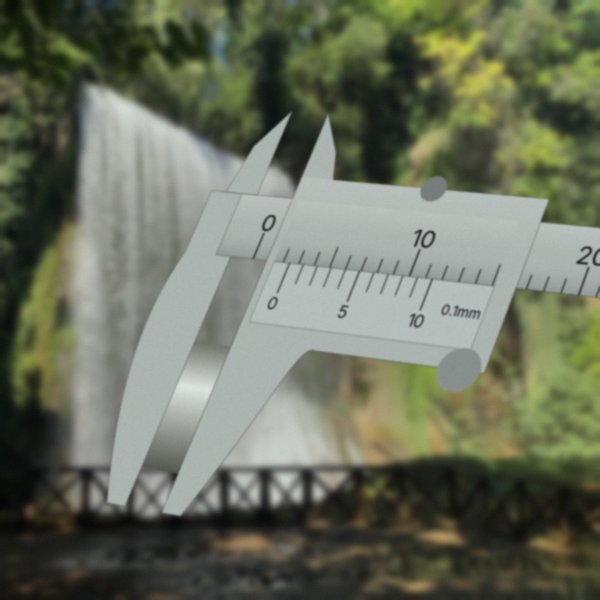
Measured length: mm 2.4
